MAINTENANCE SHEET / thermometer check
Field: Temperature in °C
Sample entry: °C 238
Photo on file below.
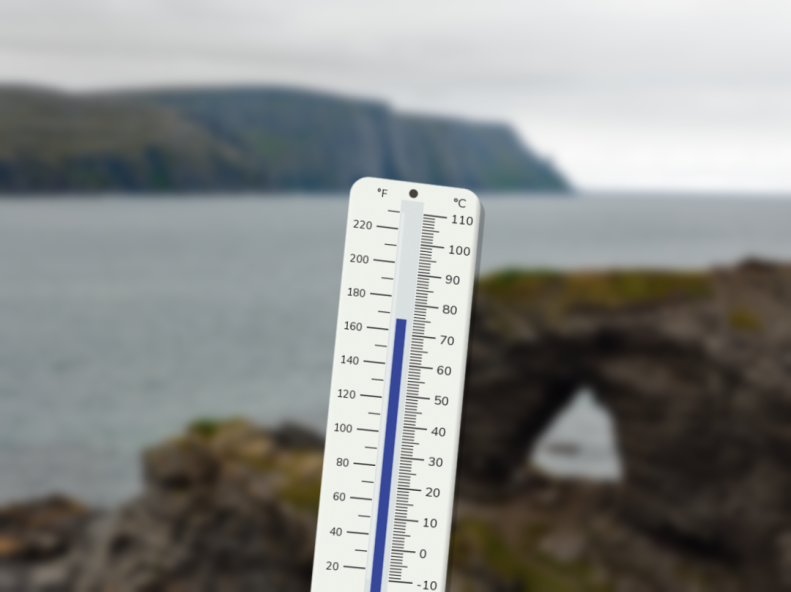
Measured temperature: °C 75
